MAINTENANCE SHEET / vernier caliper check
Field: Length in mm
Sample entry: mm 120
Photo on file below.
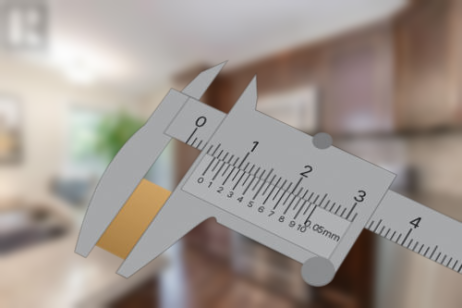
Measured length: mm 5.6
